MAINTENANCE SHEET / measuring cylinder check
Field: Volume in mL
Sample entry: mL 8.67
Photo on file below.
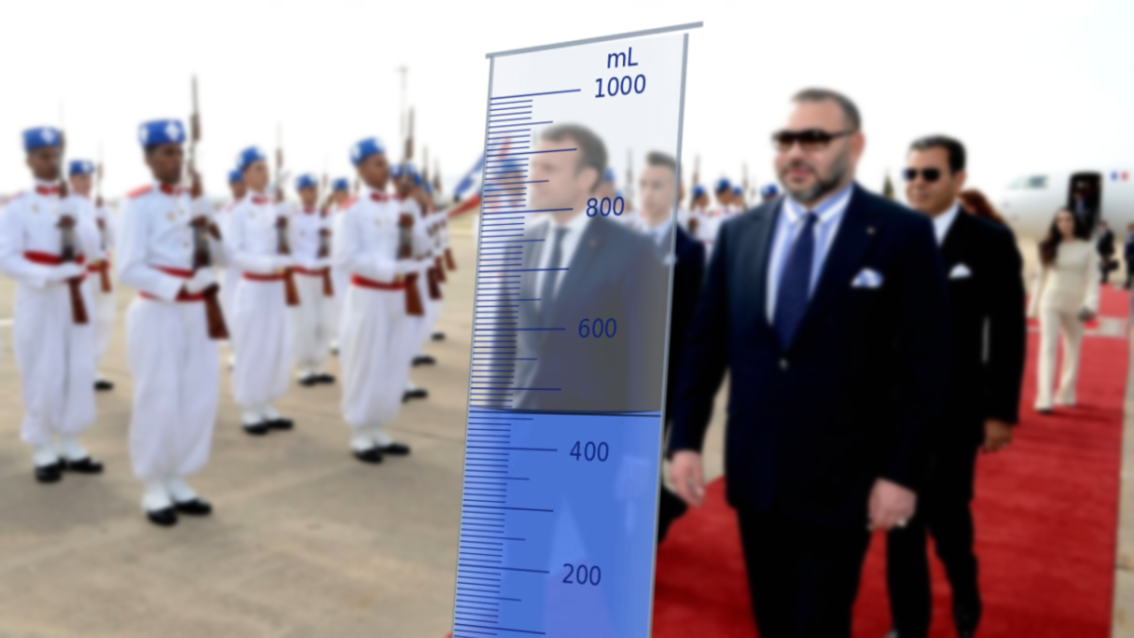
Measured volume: mL 460
